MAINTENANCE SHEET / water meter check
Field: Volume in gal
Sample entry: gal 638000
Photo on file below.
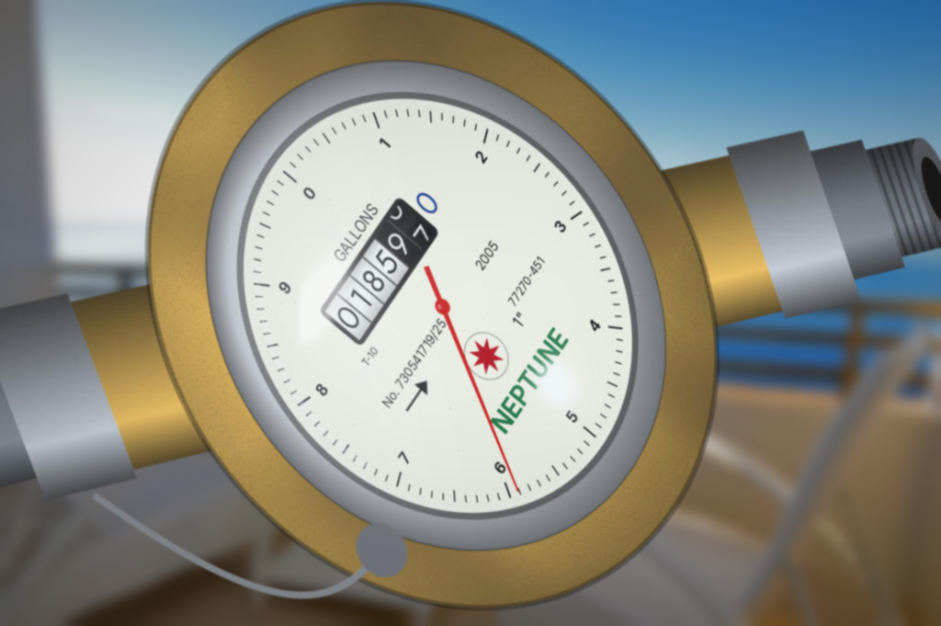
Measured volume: gal 185965.9
